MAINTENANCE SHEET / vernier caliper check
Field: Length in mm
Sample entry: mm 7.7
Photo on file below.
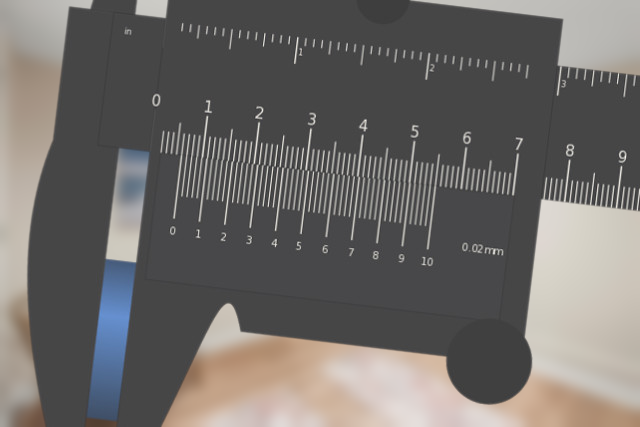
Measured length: mm 6.0
